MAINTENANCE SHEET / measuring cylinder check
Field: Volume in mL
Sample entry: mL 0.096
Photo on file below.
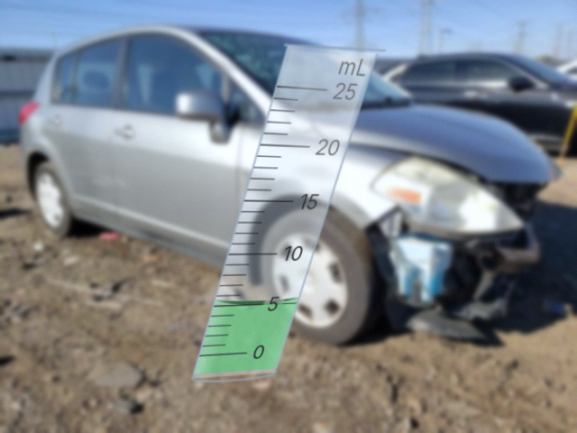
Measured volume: mL 5
